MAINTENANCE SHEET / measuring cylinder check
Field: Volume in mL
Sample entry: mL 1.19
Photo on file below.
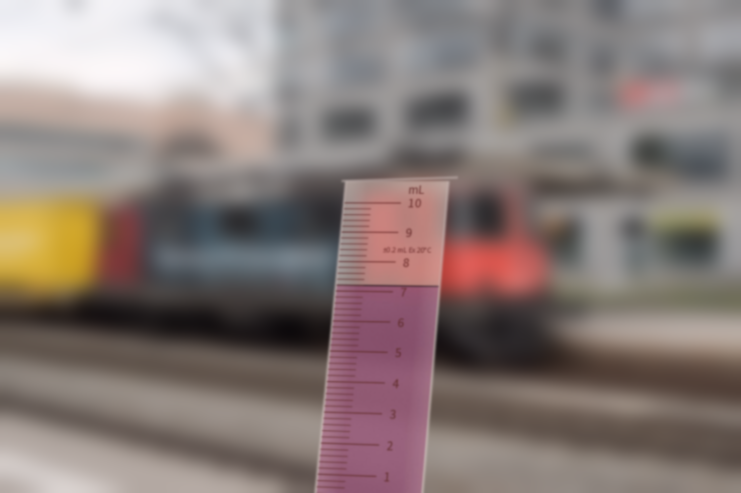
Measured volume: mL 7.2
